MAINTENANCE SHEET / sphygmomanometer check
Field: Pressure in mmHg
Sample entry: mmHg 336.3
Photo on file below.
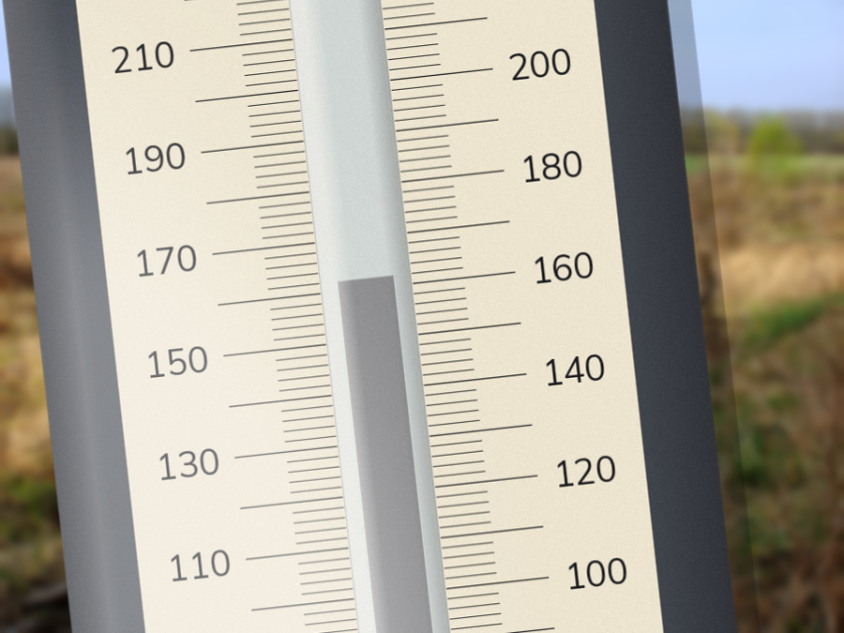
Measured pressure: mmHg 162
